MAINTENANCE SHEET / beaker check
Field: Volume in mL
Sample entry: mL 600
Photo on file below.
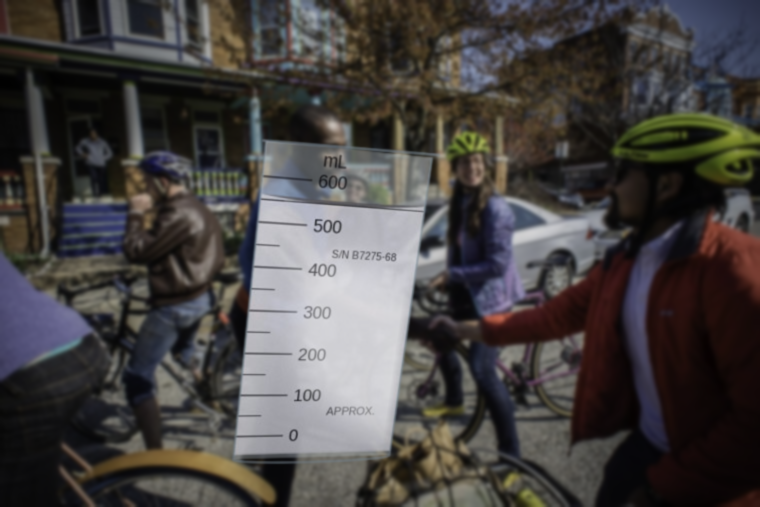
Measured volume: mL 550
